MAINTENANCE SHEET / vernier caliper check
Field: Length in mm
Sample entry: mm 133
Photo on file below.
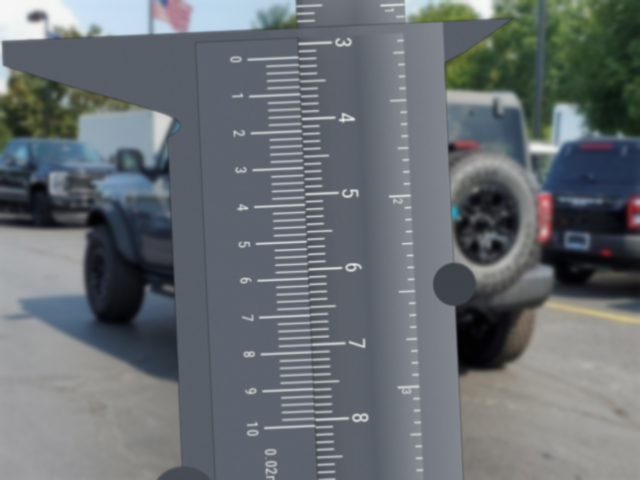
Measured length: mm 31.8
